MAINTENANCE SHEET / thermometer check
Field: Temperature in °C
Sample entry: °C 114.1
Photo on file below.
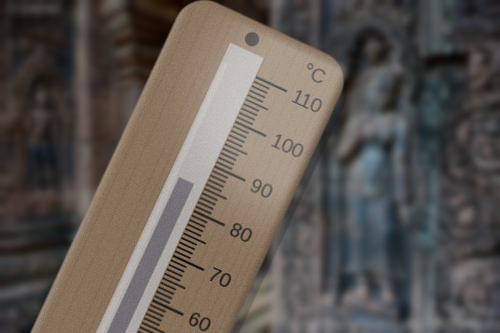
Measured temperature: °C 85
